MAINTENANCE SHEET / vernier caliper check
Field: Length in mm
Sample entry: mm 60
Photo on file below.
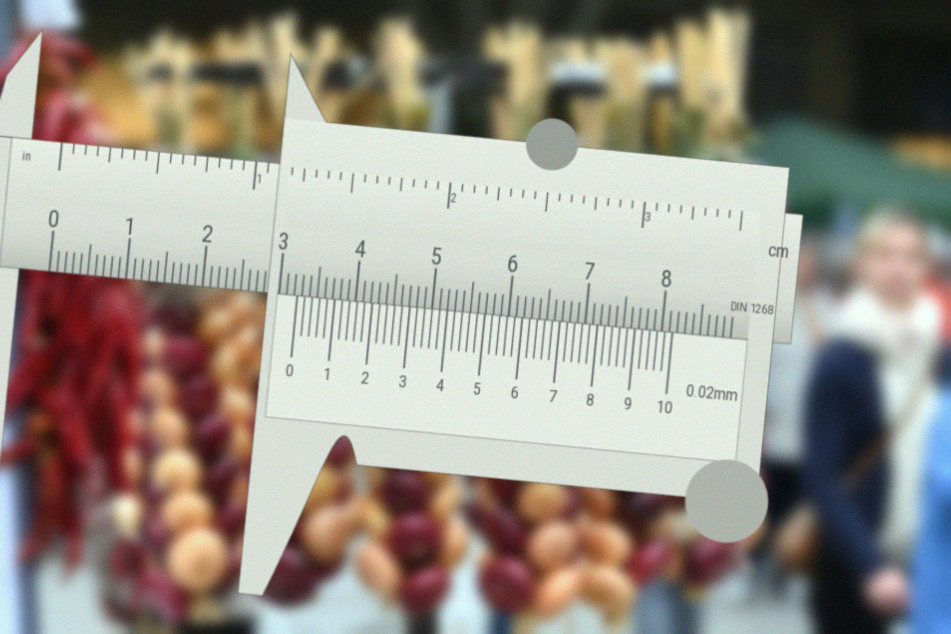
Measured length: mm 32.4
